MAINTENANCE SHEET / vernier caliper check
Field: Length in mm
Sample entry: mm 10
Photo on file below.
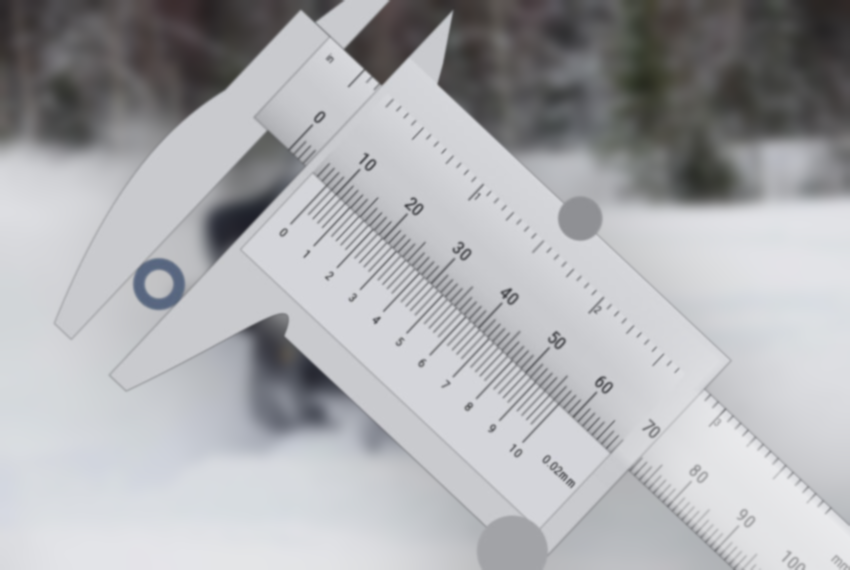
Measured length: mm 8.0
